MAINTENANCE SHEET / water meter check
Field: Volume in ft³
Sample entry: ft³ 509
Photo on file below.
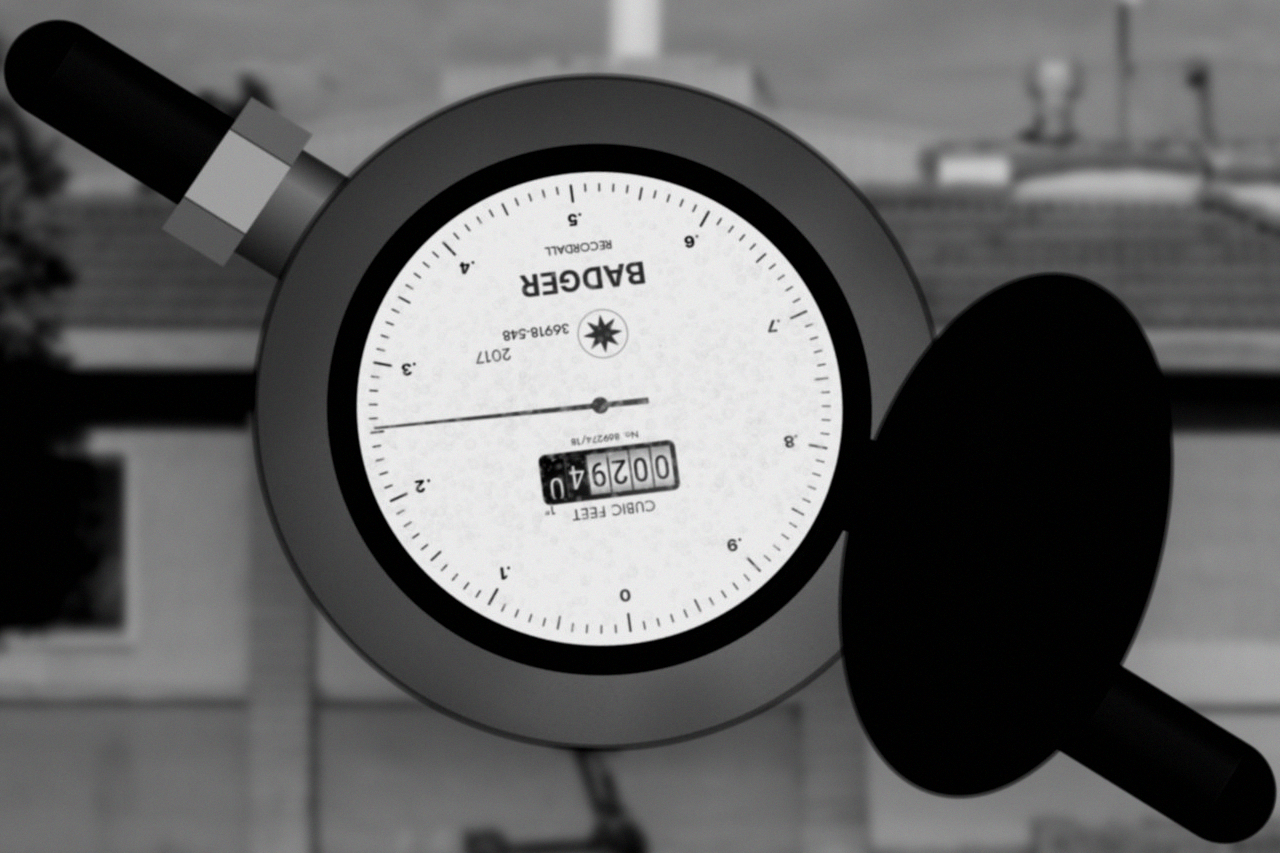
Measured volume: ft³ 2940.25
